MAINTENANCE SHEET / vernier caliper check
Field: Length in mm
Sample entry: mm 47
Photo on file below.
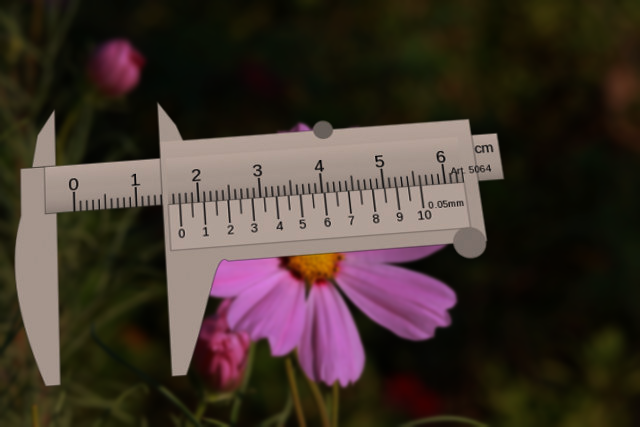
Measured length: mm 17.0
